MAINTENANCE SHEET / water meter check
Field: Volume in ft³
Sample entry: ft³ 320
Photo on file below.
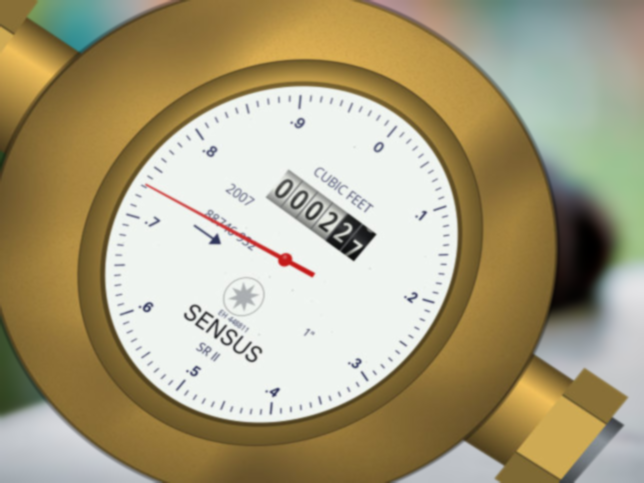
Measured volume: ft³ 226.73
